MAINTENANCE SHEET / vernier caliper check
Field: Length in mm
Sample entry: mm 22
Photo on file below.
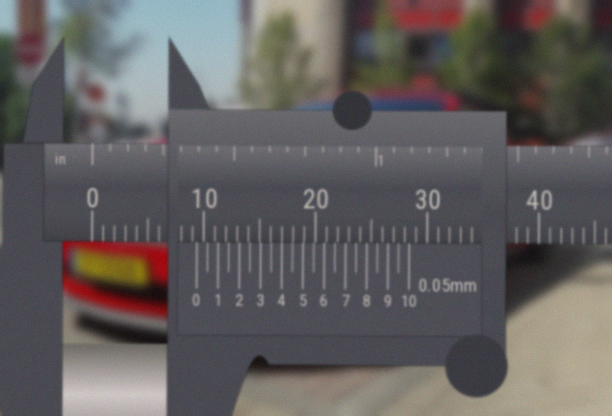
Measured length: mm 9.4
